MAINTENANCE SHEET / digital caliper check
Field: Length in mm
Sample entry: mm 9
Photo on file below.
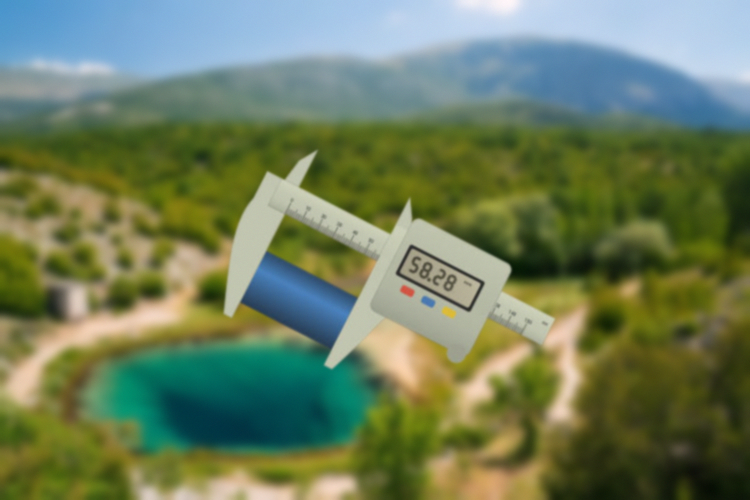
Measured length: mm 58.28
